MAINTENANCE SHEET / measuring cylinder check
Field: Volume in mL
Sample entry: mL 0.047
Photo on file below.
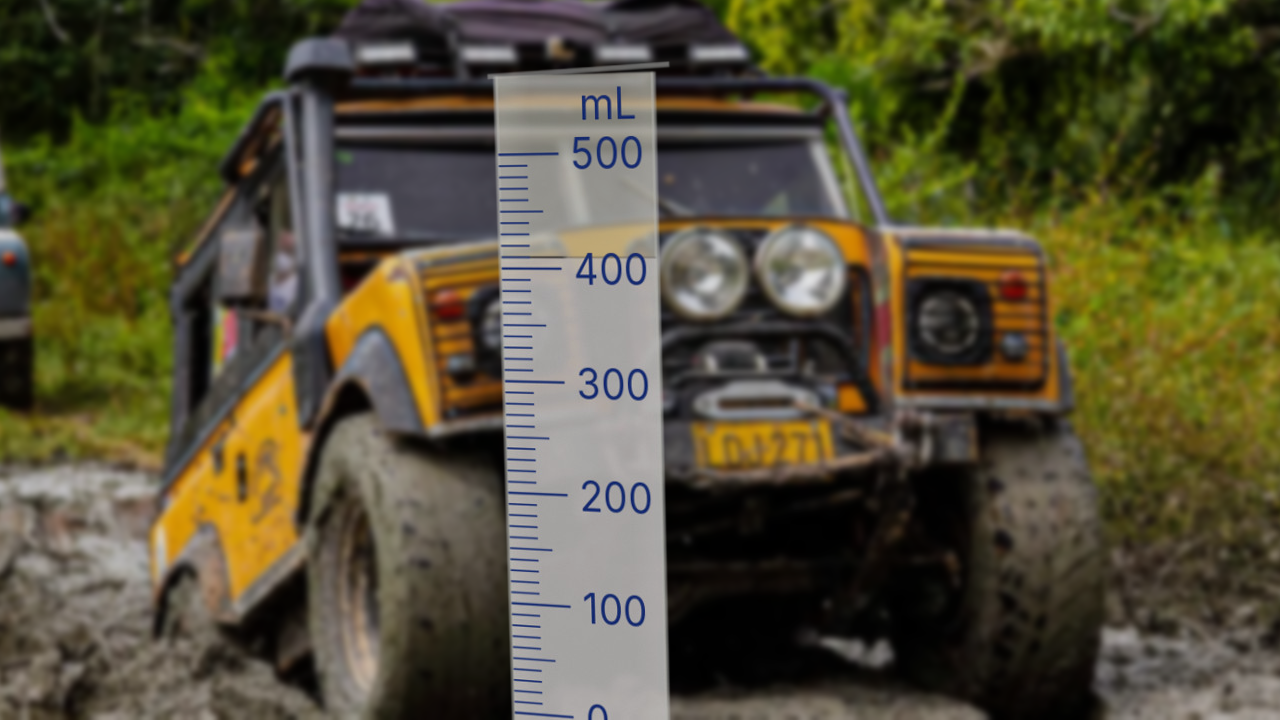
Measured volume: mL 410
